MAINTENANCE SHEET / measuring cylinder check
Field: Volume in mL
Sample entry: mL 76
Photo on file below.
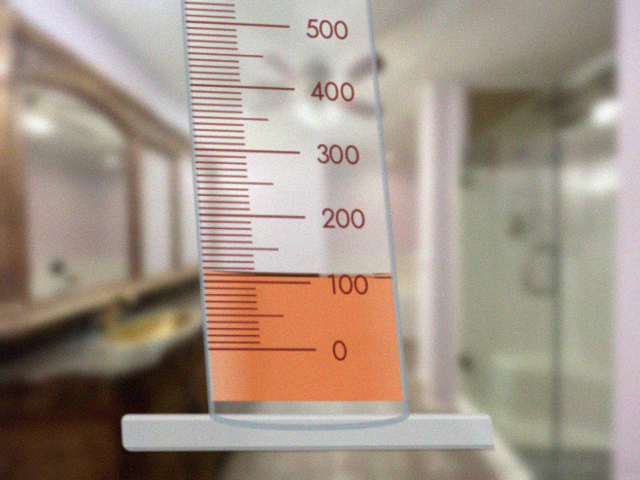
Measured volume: mL 110
